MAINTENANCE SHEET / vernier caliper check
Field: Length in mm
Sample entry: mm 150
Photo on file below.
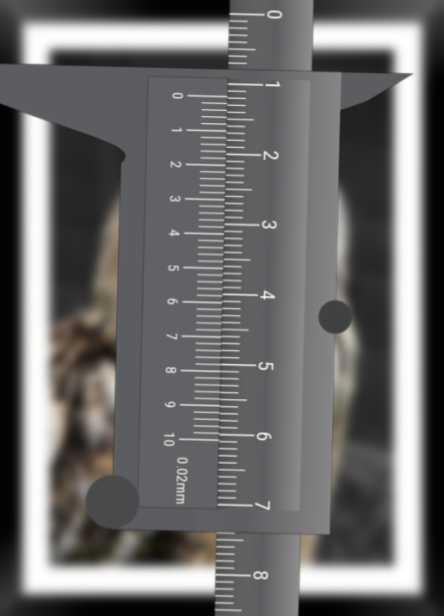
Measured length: mm 11.8
